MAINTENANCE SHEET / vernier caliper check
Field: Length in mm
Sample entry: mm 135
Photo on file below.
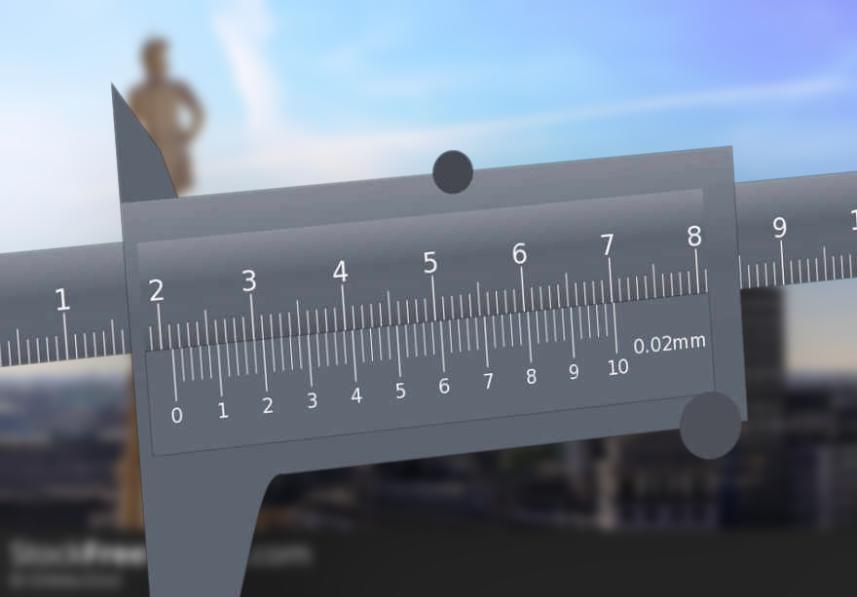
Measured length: mm 21.2
